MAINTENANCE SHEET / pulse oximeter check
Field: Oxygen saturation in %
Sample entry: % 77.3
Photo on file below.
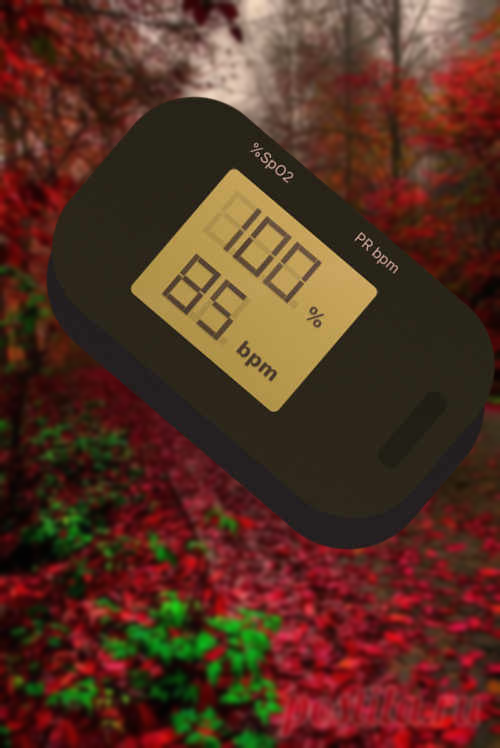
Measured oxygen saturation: % 100
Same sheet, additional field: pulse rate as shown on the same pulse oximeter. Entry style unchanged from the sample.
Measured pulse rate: bpm 85
